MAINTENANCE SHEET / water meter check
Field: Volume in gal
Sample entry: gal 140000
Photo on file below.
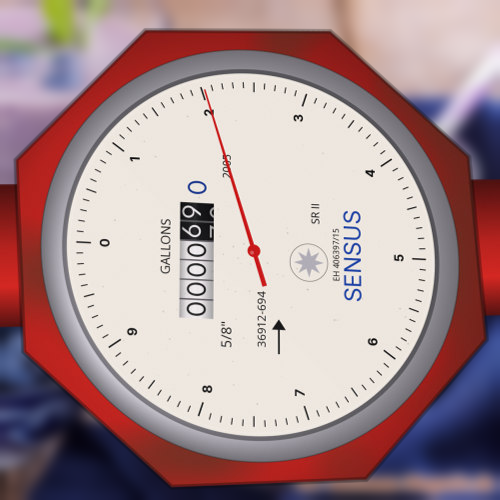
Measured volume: gal 692.0
